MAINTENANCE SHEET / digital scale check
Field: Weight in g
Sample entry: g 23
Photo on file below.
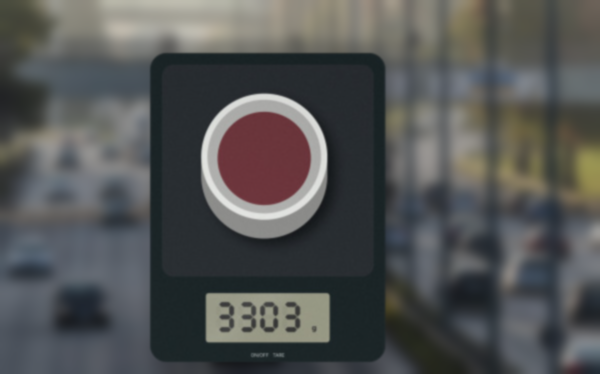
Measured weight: g 3303
